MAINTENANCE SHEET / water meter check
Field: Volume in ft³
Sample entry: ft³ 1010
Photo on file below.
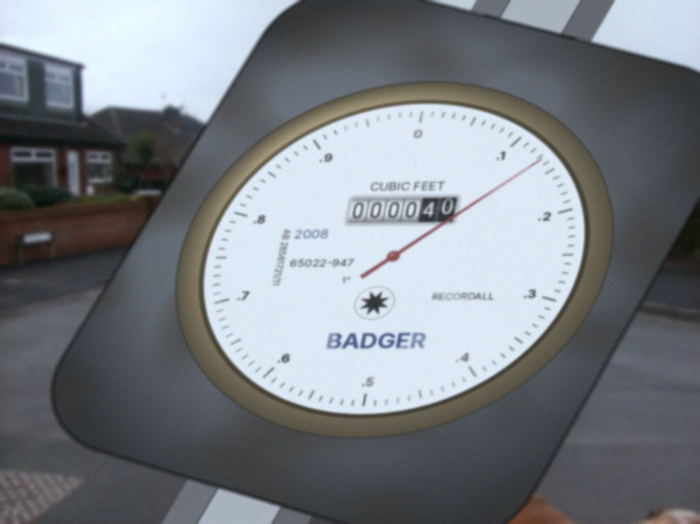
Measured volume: ft³ 40.13
